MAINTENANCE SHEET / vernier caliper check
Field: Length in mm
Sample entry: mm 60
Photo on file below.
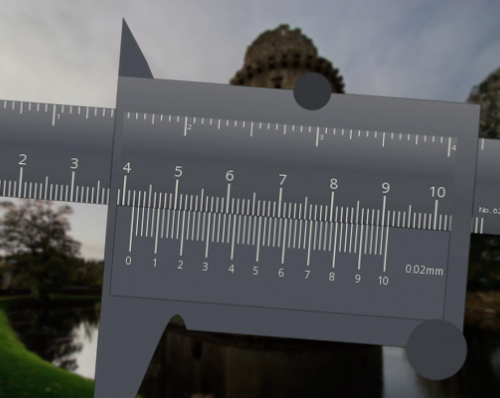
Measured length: mm 42.0
